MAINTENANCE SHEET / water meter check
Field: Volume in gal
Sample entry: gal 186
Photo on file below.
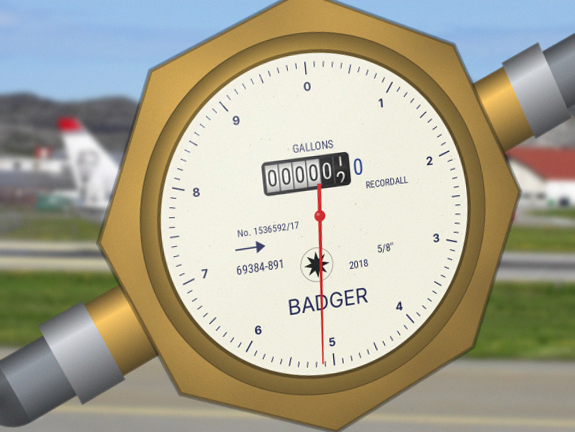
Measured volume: gal 15.1
